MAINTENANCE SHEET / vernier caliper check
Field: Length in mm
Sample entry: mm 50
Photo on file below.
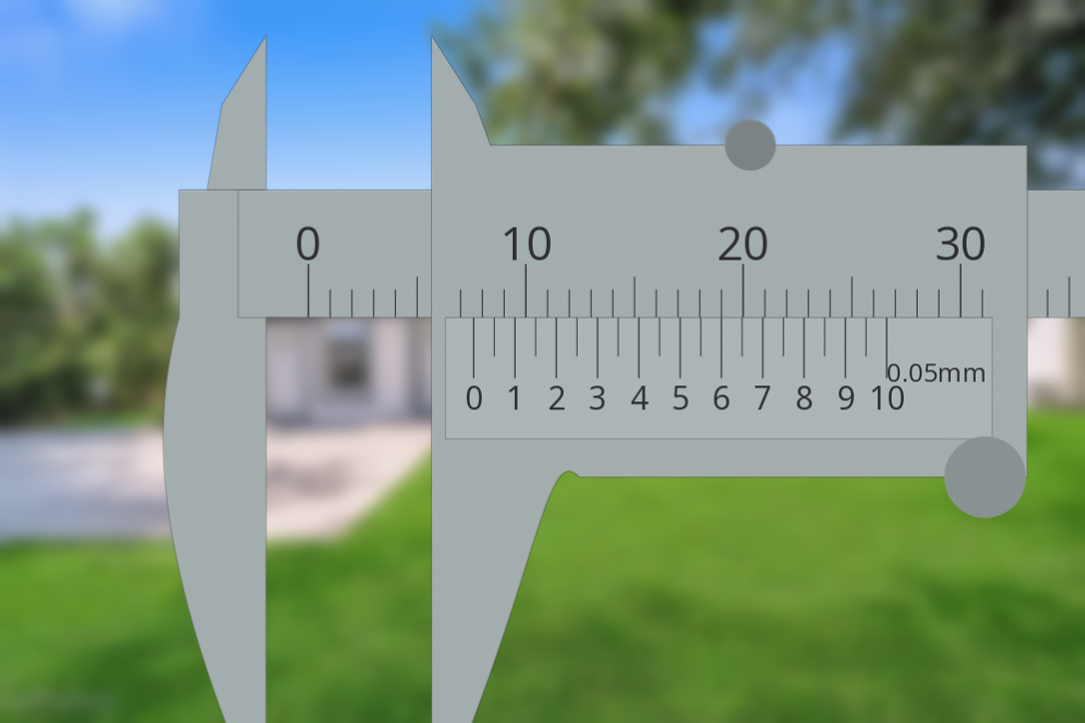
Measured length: mm 7.6
